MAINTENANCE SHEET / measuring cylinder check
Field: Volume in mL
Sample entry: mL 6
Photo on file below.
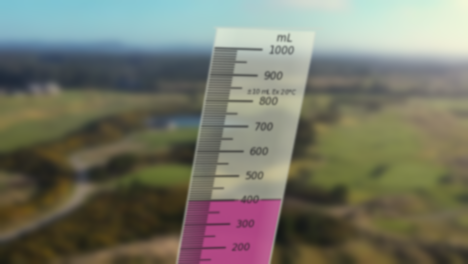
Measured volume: mL 400
